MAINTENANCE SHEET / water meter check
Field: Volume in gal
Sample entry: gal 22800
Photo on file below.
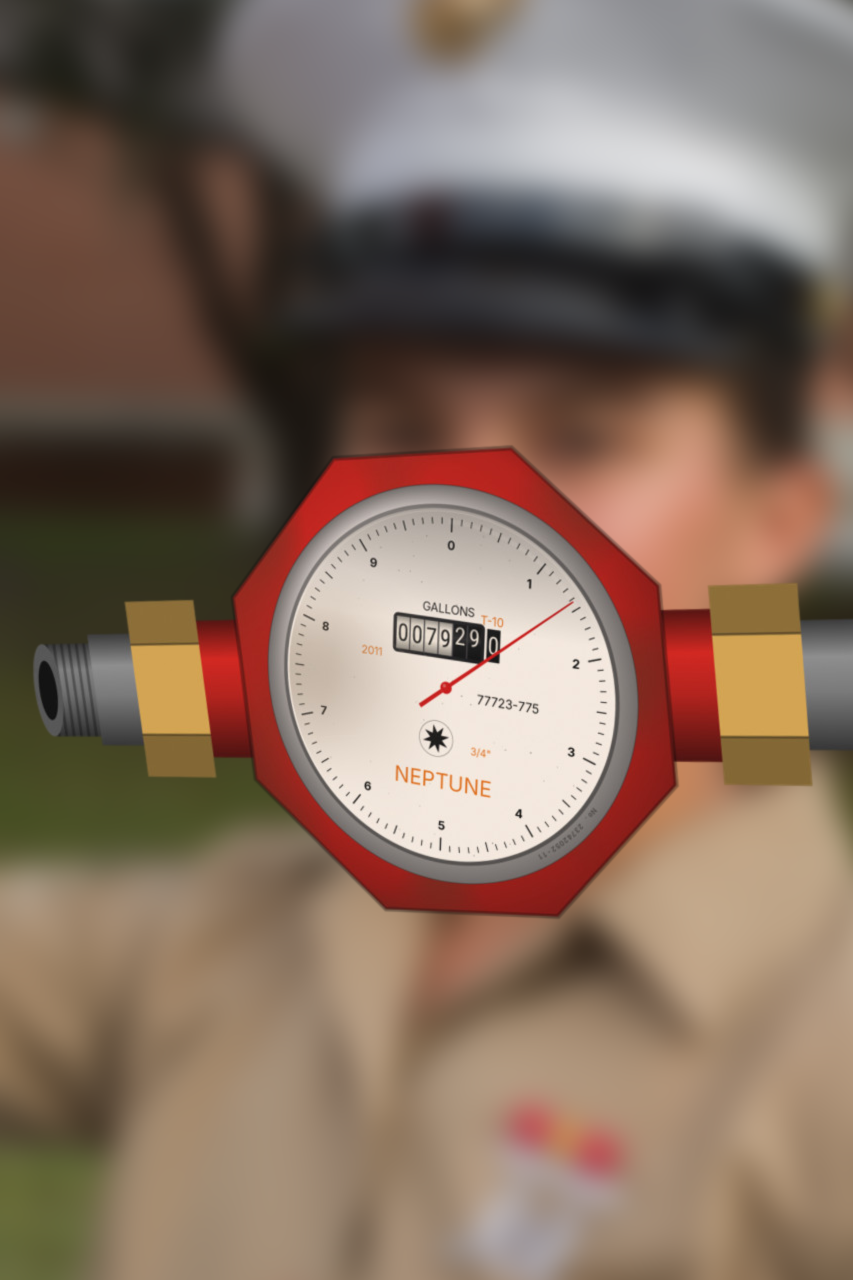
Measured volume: gal 79291.4
